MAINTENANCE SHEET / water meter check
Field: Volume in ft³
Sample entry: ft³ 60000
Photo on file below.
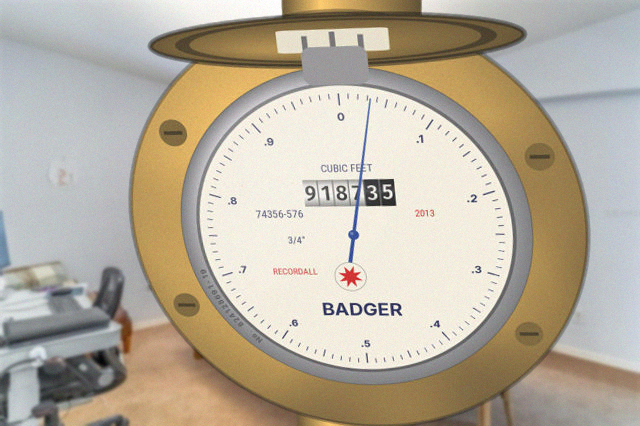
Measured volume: ft³ 918735.03
